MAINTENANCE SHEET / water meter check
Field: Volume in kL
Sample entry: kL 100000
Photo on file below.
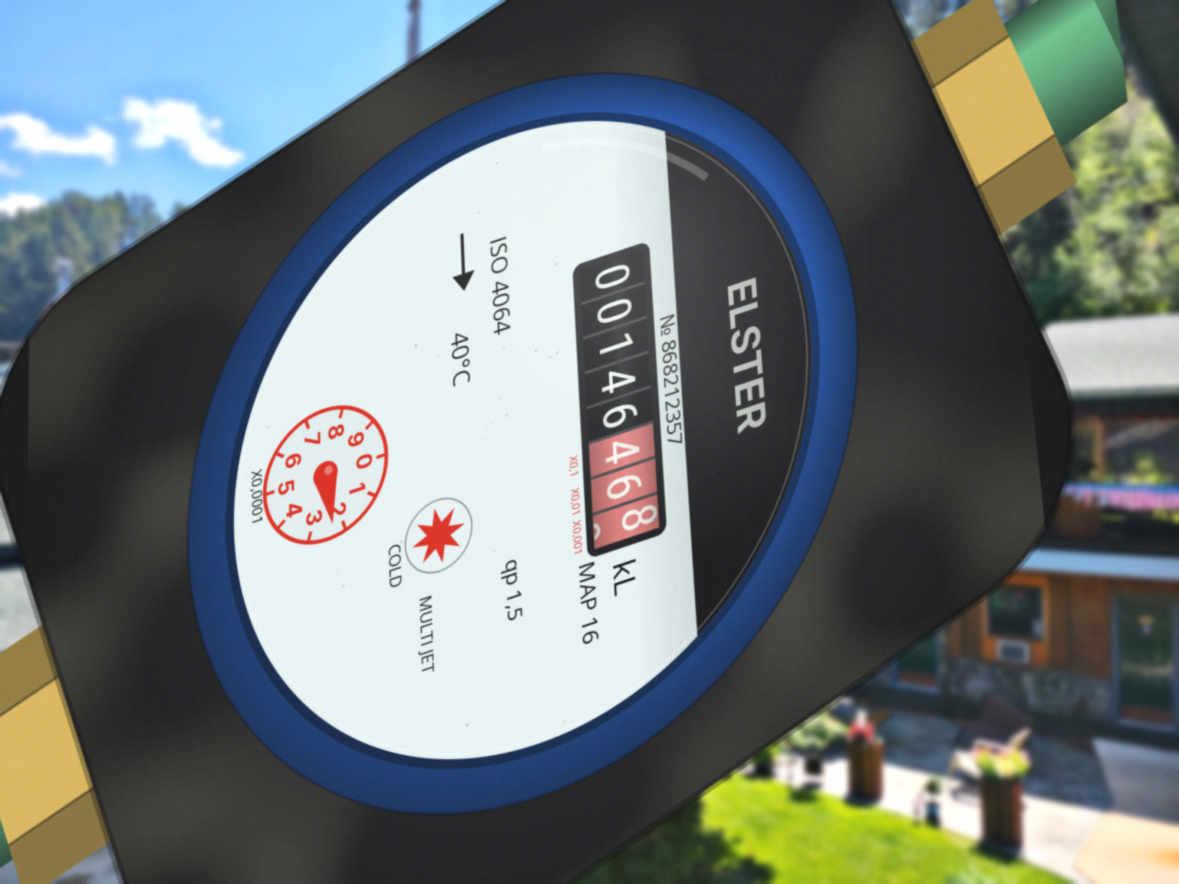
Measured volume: kL 146.4682
